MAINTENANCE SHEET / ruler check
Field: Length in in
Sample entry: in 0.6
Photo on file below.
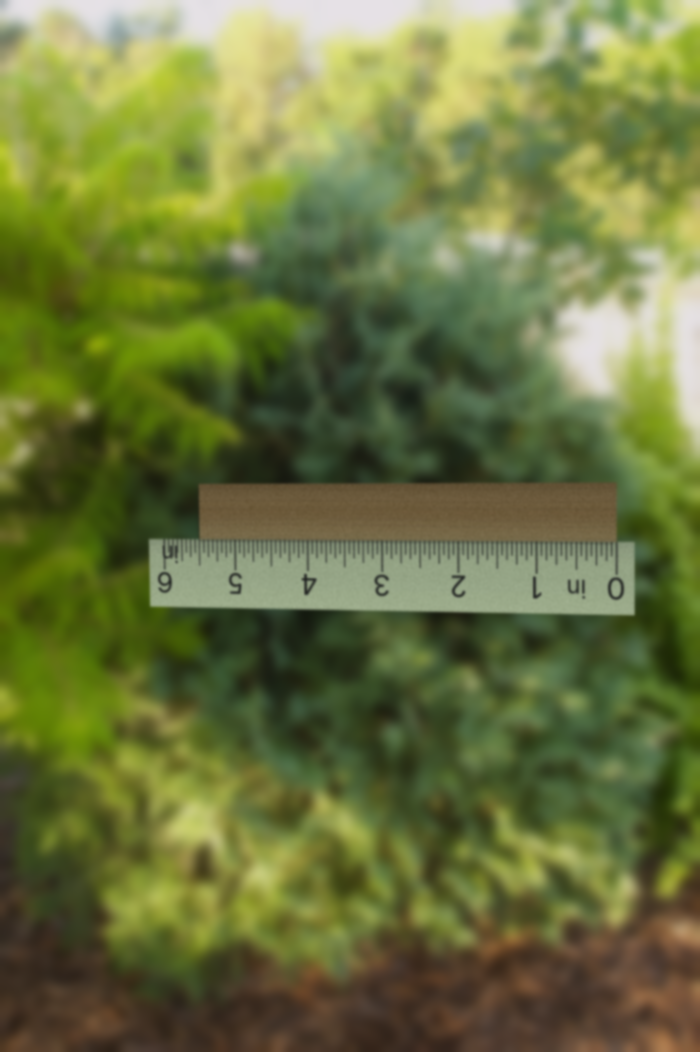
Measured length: in 5.5
